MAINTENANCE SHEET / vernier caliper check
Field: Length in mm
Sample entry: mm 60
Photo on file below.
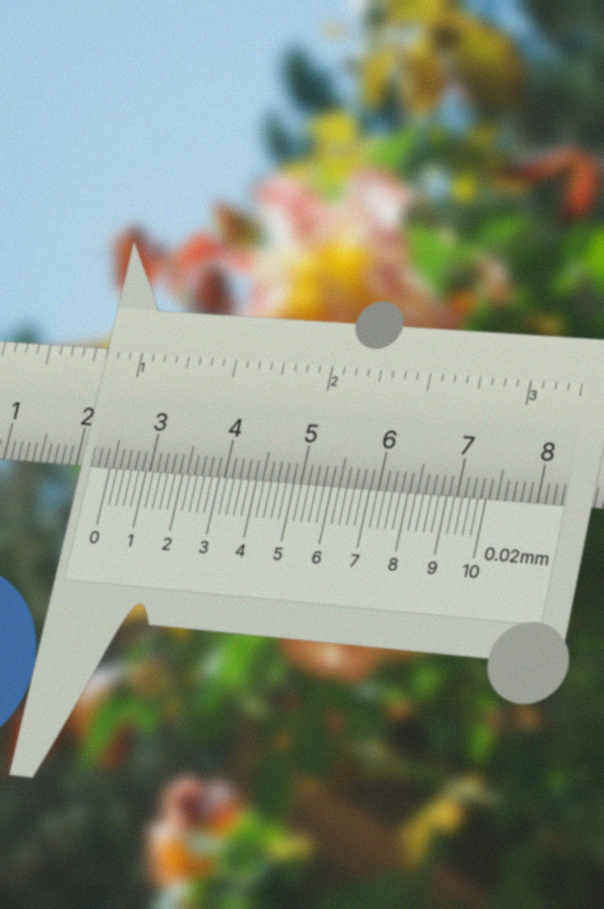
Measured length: mm 24.6
